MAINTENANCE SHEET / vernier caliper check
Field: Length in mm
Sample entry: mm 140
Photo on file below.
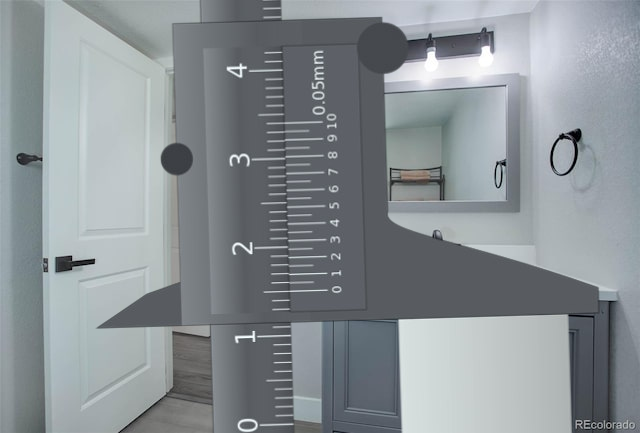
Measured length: mm 15.0
